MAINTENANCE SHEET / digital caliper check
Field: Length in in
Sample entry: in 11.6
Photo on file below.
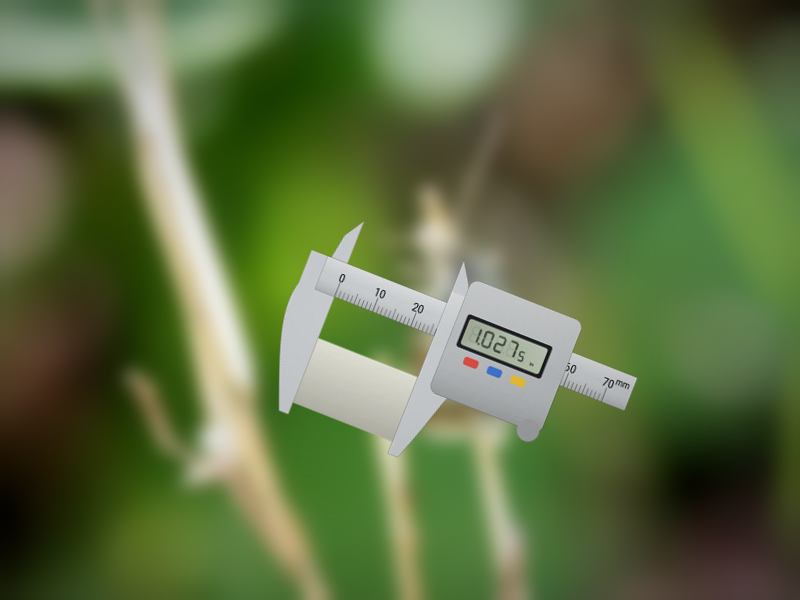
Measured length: in 1.0275
